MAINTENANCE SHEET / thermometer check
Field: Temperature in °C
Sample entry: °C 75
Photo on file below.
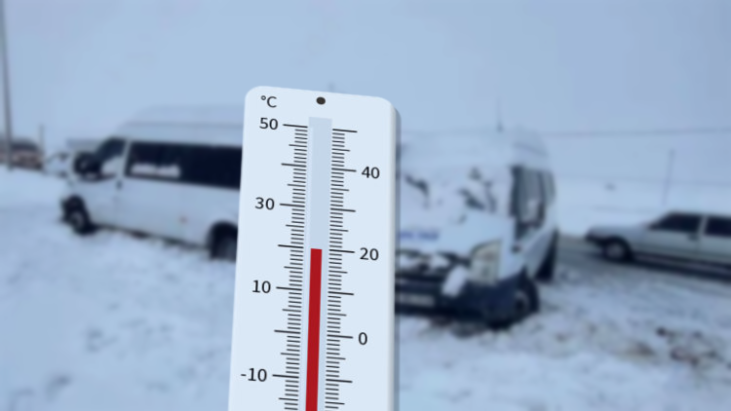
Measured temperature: °C 20
